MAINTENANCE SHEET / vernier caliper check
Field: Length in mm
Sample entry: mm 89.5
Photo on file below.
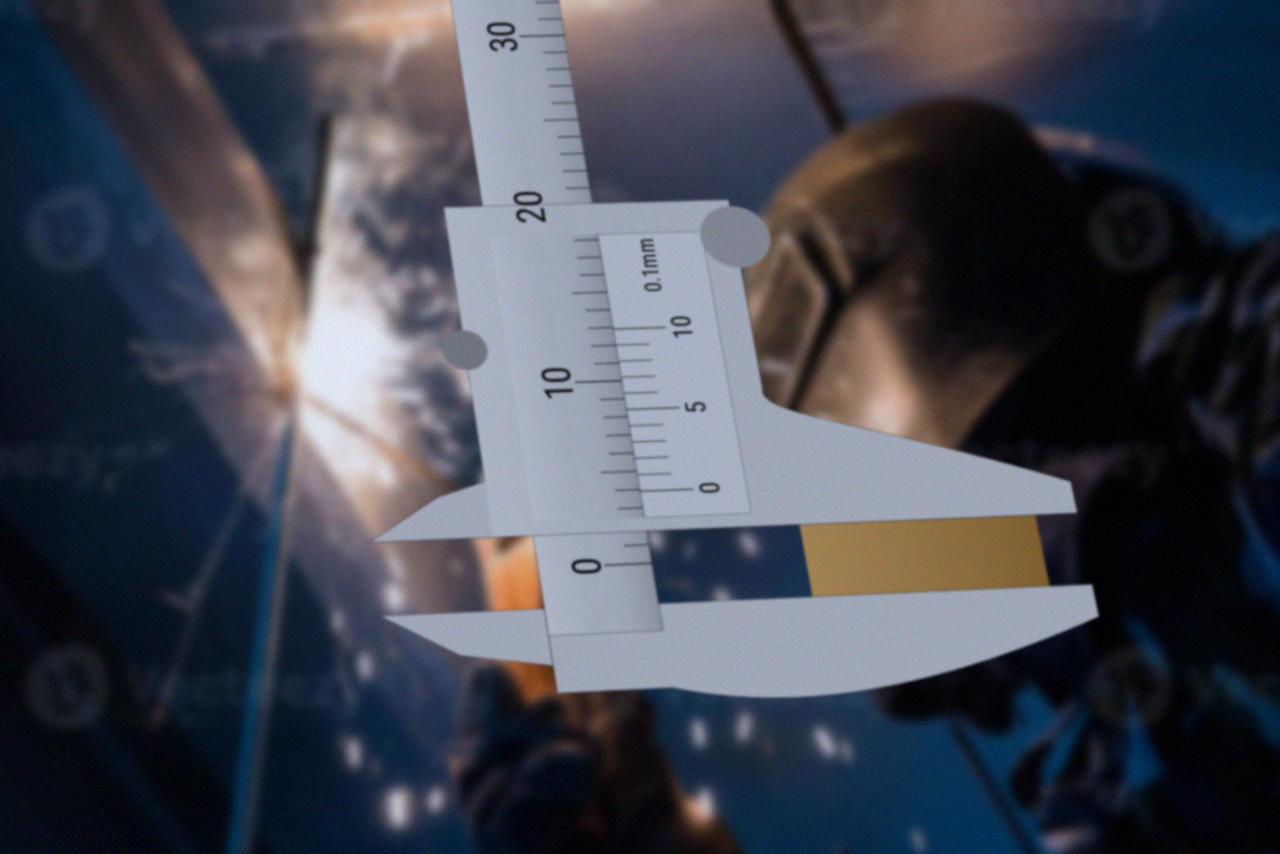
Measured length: mm 3.9
